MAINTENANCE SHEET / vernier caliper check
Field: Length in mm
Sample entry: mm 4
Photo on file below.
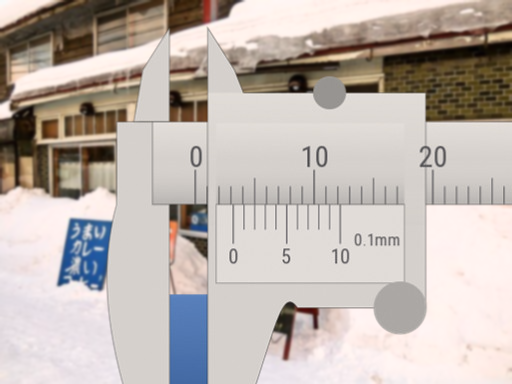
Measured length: mm 3.2
